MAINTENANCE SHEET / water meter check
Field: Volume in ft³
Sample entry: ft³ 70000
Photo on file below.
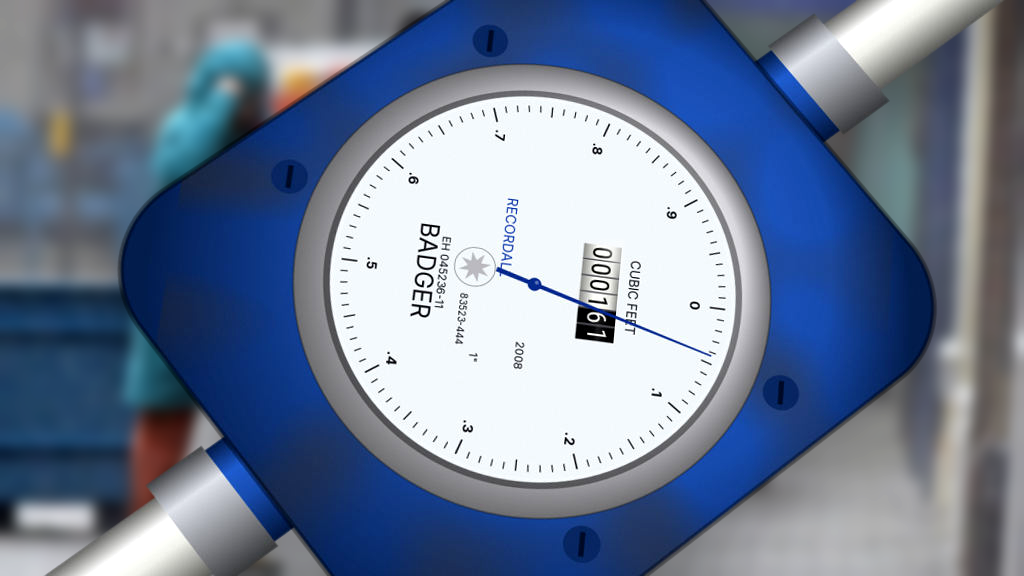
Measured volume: ft³ 161.04
